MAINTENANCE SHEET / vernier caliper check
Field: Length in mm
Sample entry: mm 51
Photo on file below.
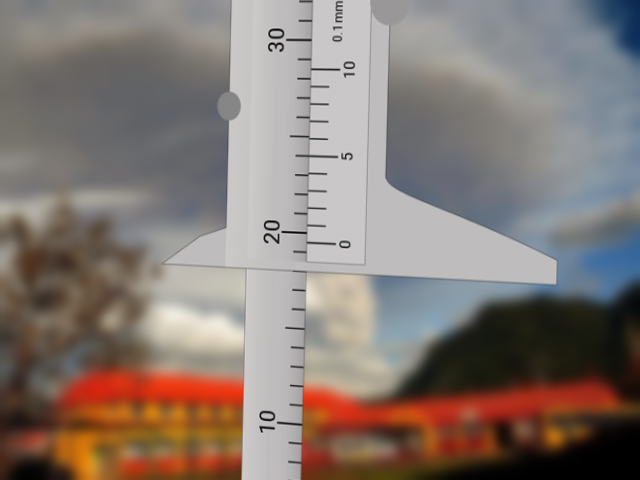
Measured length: mm 19.5
